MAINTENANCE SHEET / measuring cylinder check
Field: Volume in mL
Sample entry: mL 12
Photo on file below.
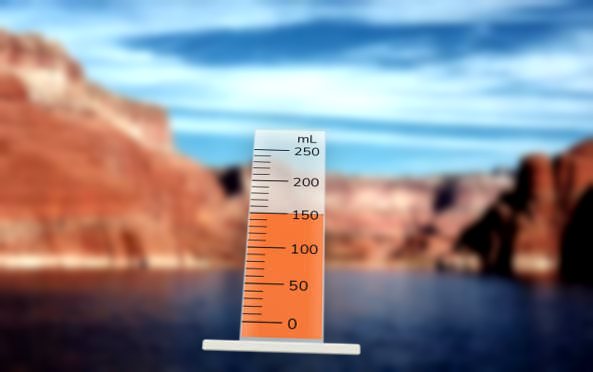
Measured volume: mL 150
